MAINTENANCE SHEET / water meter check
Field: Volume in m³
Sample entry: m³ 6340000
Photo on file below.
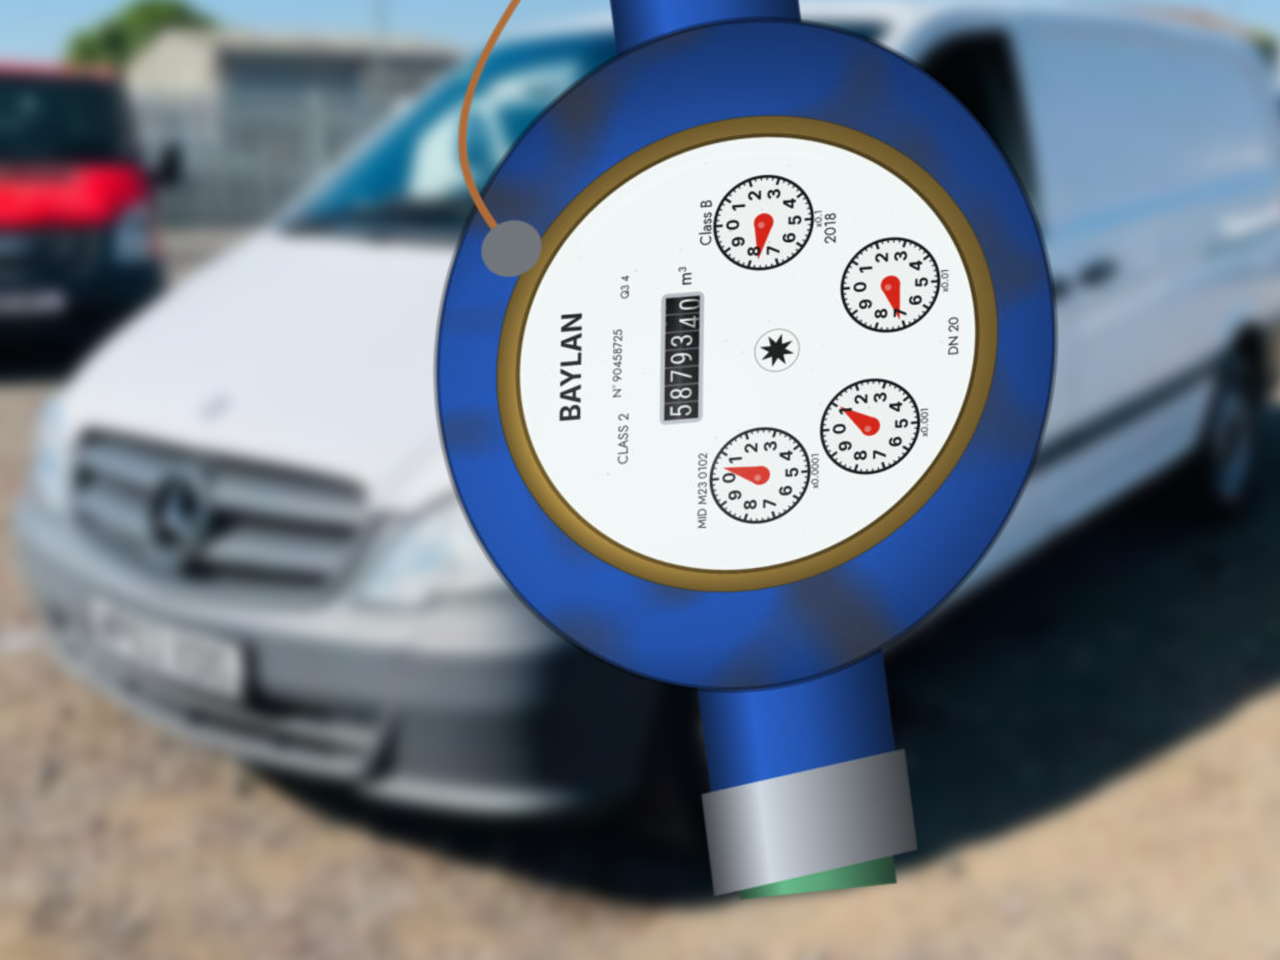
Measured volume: m³ 5879339.7710
